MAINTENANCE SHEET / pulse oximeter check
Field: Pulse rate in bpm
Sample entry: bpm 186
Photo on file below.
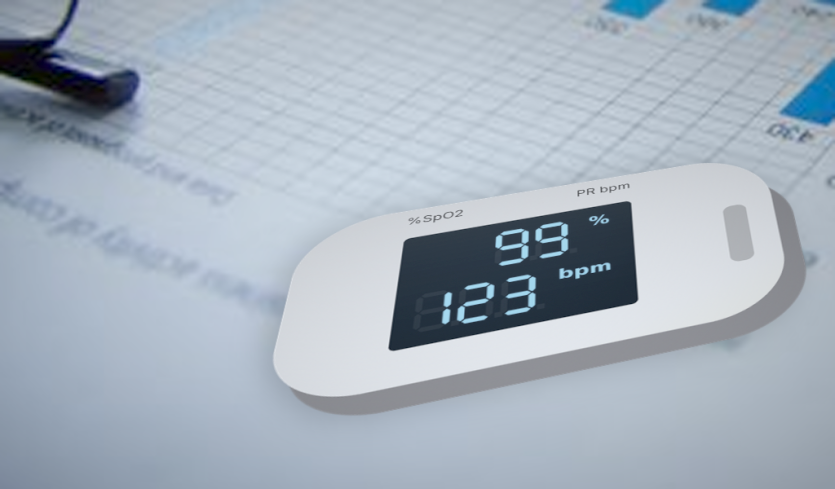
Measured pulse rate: bpm 123
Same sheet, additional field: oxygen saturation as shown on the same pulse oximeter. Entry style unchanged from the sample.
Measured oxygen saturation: % 99
